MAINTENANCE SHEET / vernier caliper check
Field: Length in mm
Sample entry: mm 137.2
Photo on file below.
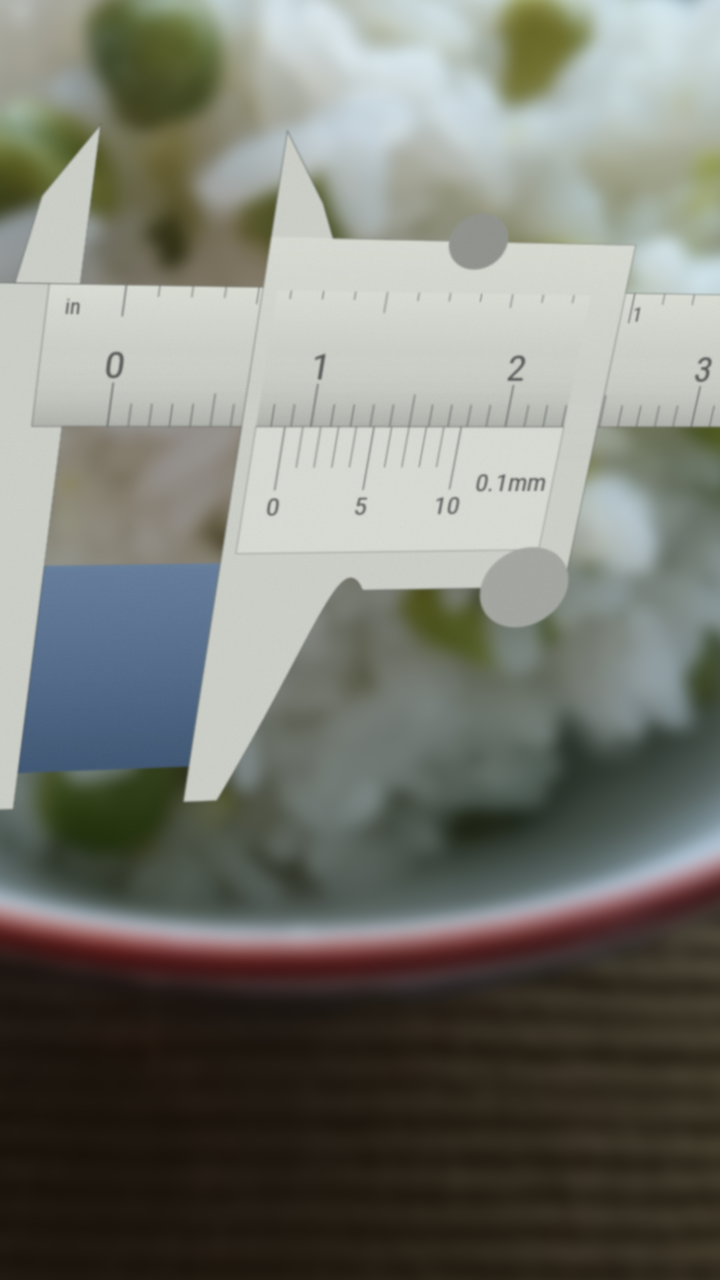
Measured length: mm 8.7
